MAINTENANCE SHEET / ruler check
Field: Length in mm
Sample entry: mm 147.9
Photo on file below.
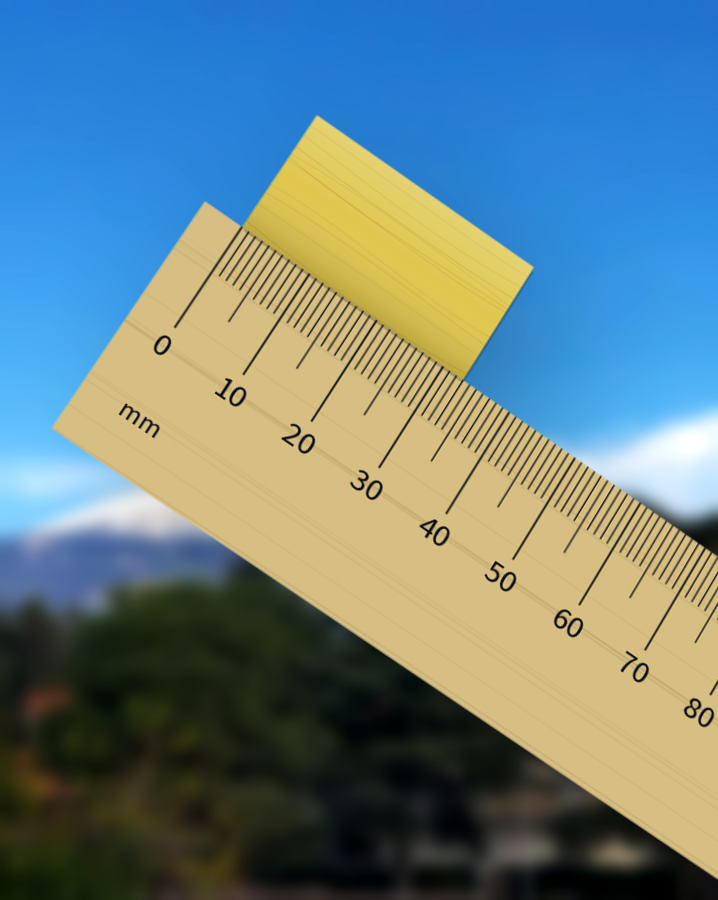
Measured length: mm 33
